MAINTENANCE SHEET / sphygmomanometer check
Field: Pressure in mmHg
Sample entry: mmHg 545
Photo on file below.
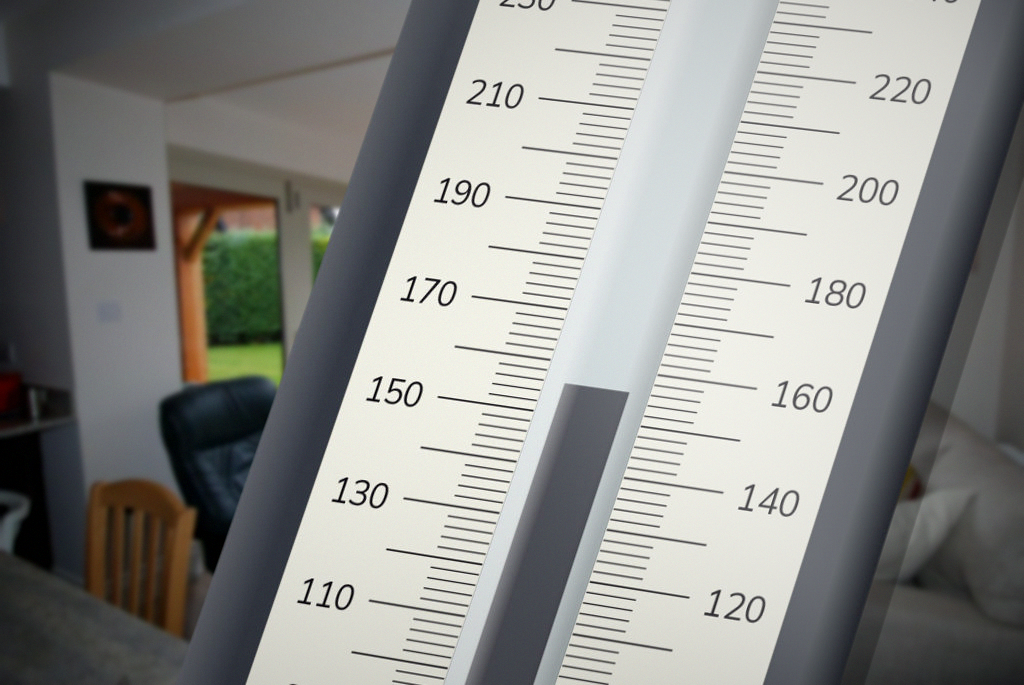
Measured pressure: mmHg 156
